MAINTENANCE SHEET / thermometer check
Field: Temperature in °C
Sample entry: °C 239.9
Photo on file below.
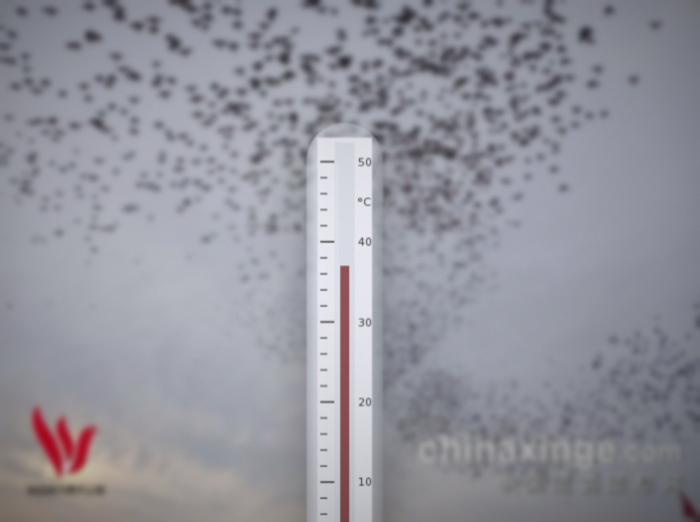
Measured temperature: °C 37
